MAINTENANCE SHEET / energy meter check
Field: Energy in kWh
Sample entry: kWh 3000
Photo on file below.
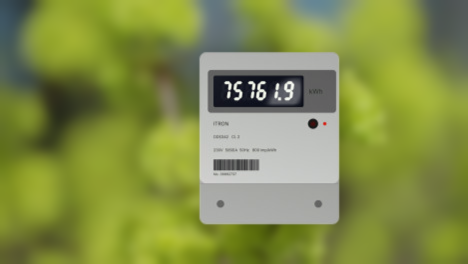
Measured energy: kWh 75761.9
